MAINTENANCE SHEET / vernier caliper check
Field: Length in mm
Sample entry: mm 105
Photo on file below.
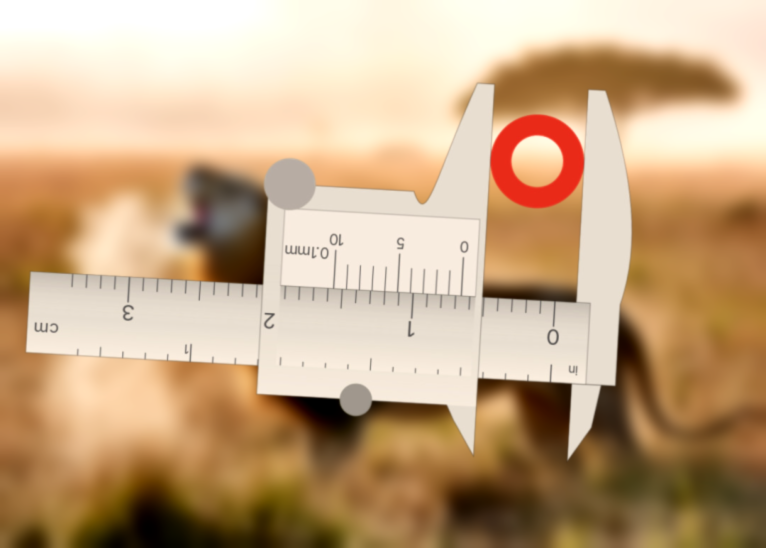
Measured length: mm 6.6
